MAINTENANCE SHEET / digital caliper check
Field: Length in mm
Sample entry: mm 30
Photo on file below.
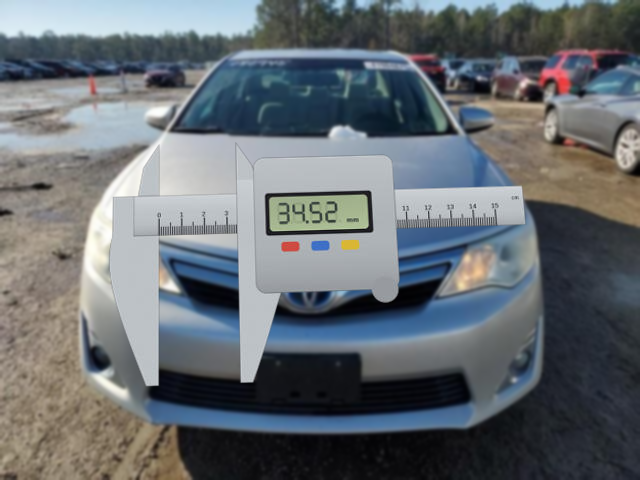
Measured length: mm 34.52
